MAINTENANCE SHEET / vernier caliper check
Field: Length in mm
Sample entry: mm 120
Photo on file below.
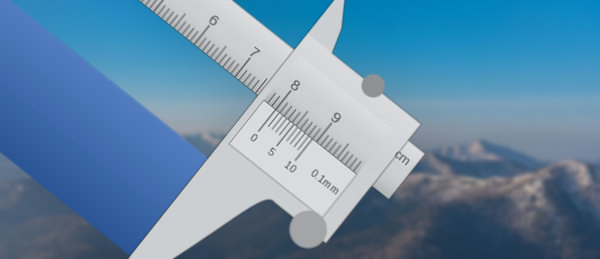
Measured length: mm 80.0
